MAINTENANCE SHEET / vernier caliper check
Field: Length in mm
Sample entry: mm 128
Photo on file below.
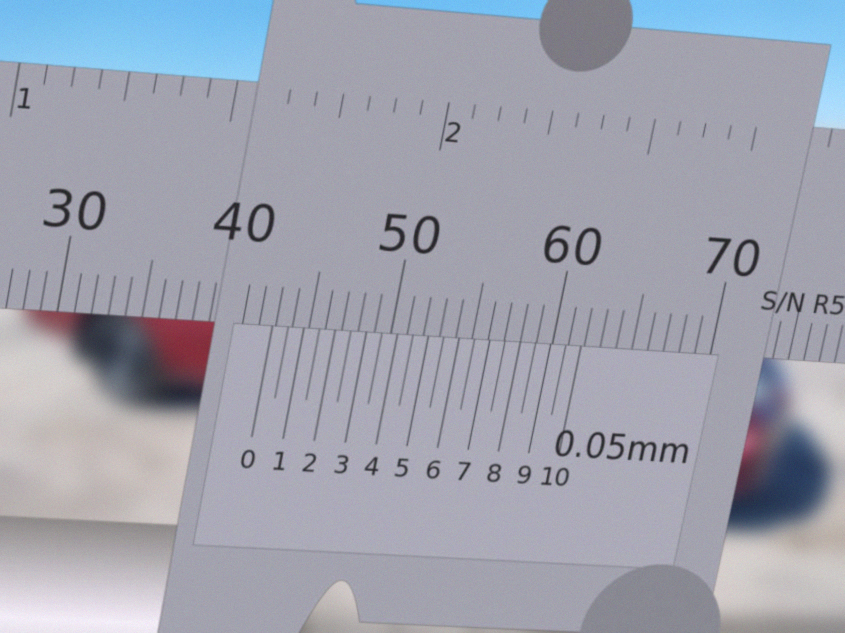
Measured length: mm 42.8
